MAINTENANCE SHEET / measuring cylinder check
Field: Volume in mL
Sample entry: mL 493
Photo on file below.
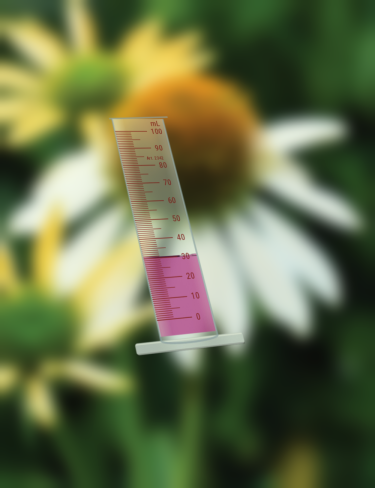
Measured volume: mL 30
